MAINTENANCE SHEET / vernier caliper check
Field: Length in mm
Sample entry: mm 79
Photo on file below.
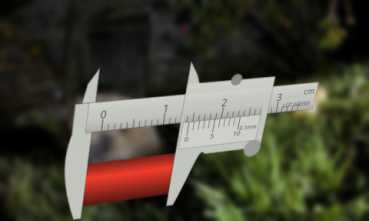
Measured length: mm 14.4
